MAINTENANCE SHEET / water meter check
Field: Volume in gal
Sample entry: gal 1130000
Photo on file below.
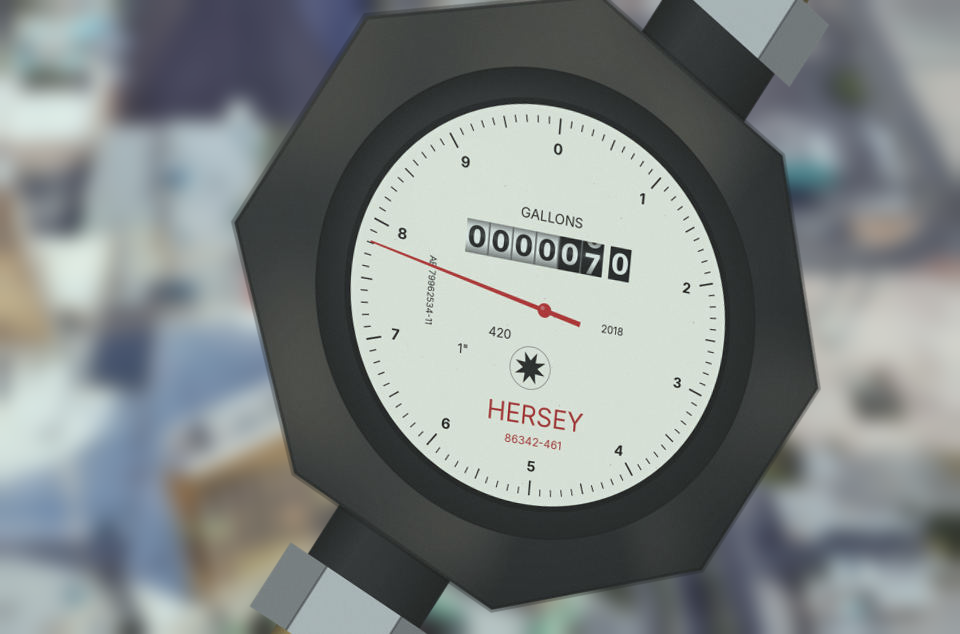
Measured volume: gal 67.8
